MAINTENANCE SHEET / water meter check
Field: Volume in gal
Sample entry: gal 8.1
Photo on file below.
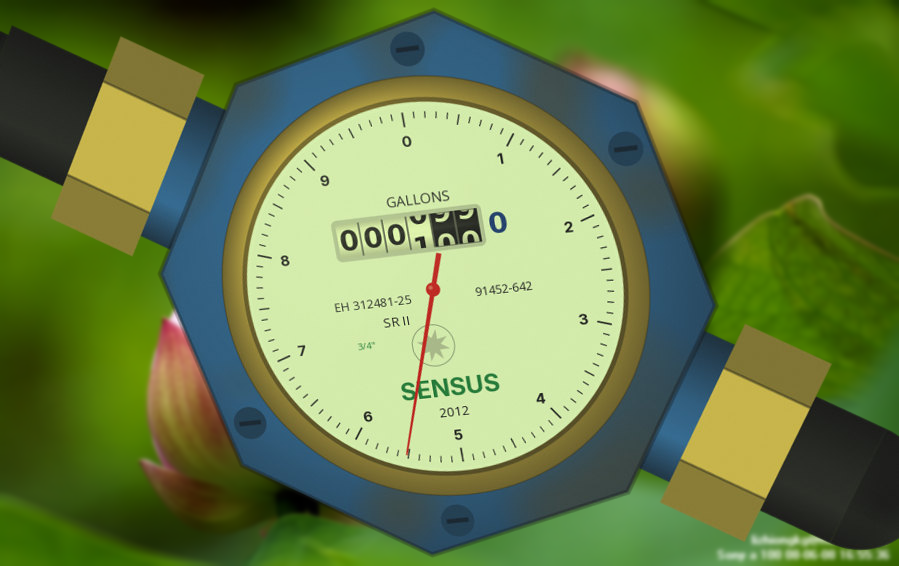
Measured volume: gal 995.5
